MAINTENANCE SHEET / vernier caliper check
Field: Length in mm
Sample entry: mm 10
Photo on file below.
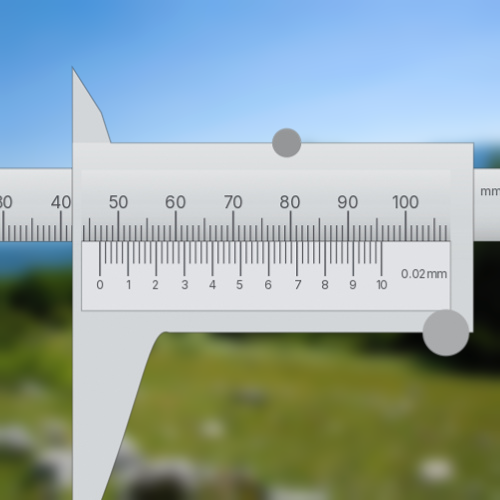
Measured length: mm 46.8
